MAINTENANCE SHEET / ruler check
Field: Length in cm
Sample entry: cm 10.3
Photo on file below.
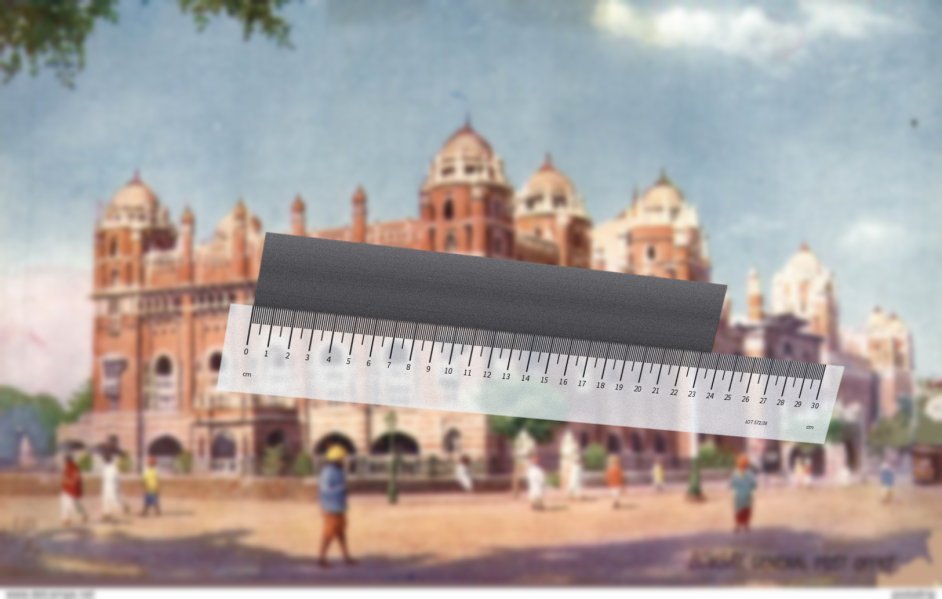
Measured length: cm 23.5
